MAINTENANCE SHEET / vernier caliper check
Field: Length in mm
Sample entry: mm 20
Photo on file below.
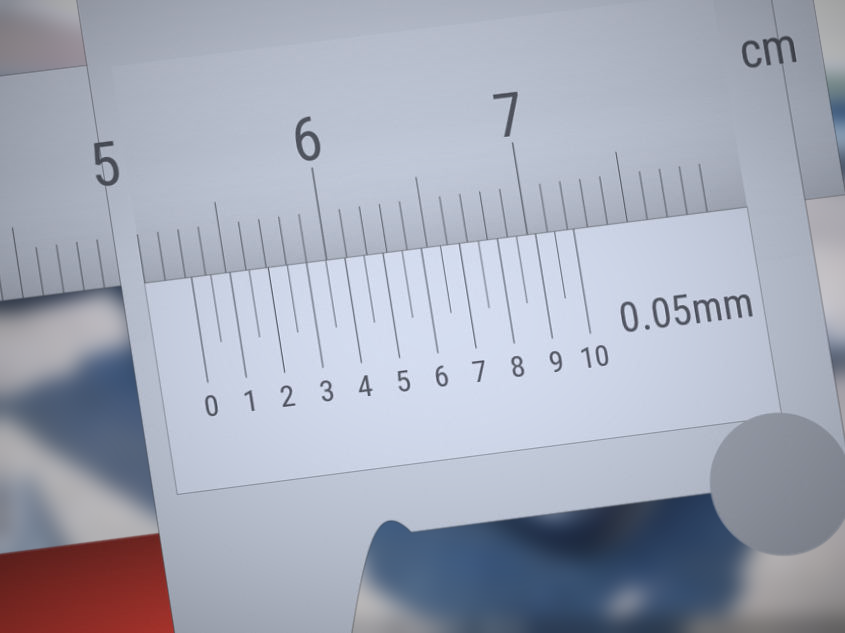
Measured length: mm 53.3
